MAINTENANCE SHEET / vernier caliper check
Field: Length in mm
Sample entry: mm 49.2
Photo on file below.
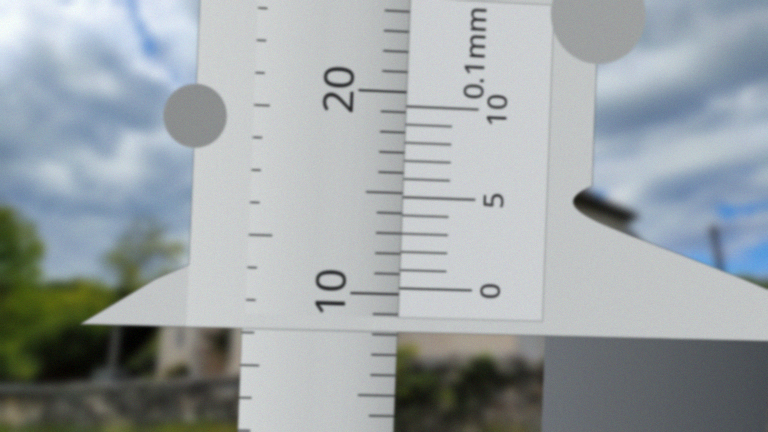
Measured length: mm 10.3
